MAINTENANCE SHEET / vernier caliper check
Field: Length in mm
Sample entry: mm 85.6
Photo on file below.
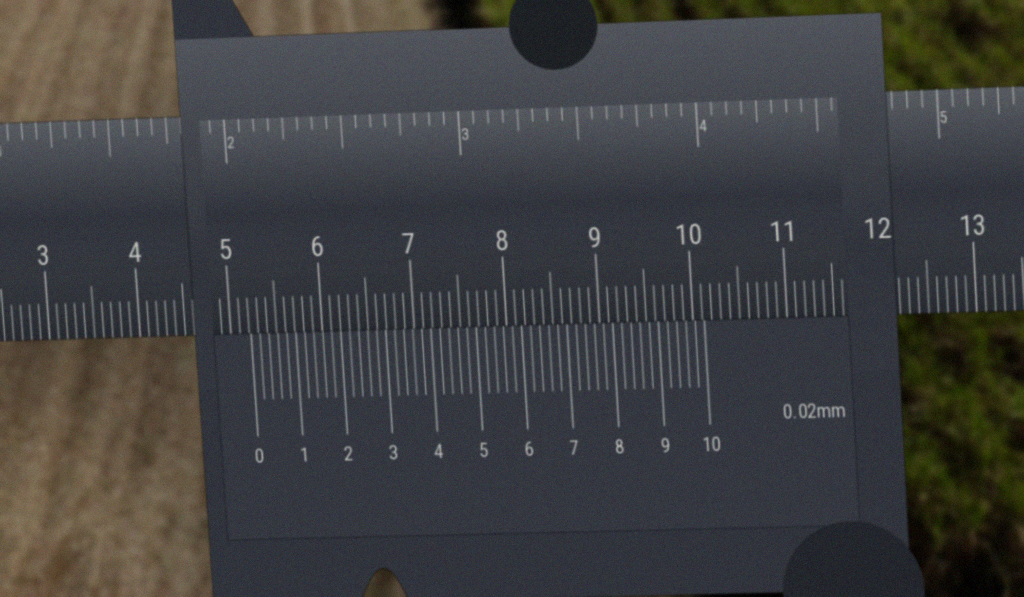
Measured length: mm 52.2
